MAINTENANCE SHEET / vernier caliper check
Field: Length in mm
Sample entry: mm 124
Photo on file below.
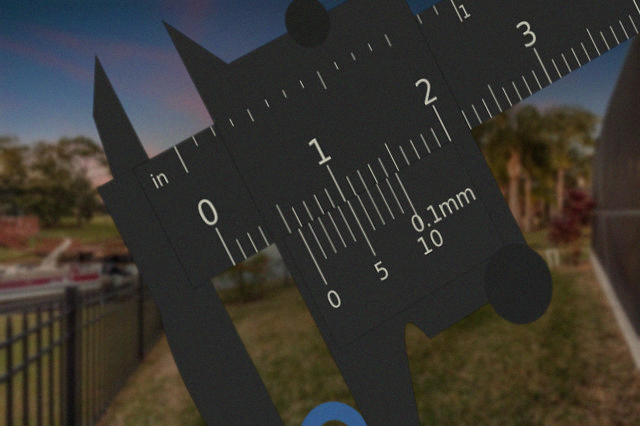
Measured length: mm 5.7
